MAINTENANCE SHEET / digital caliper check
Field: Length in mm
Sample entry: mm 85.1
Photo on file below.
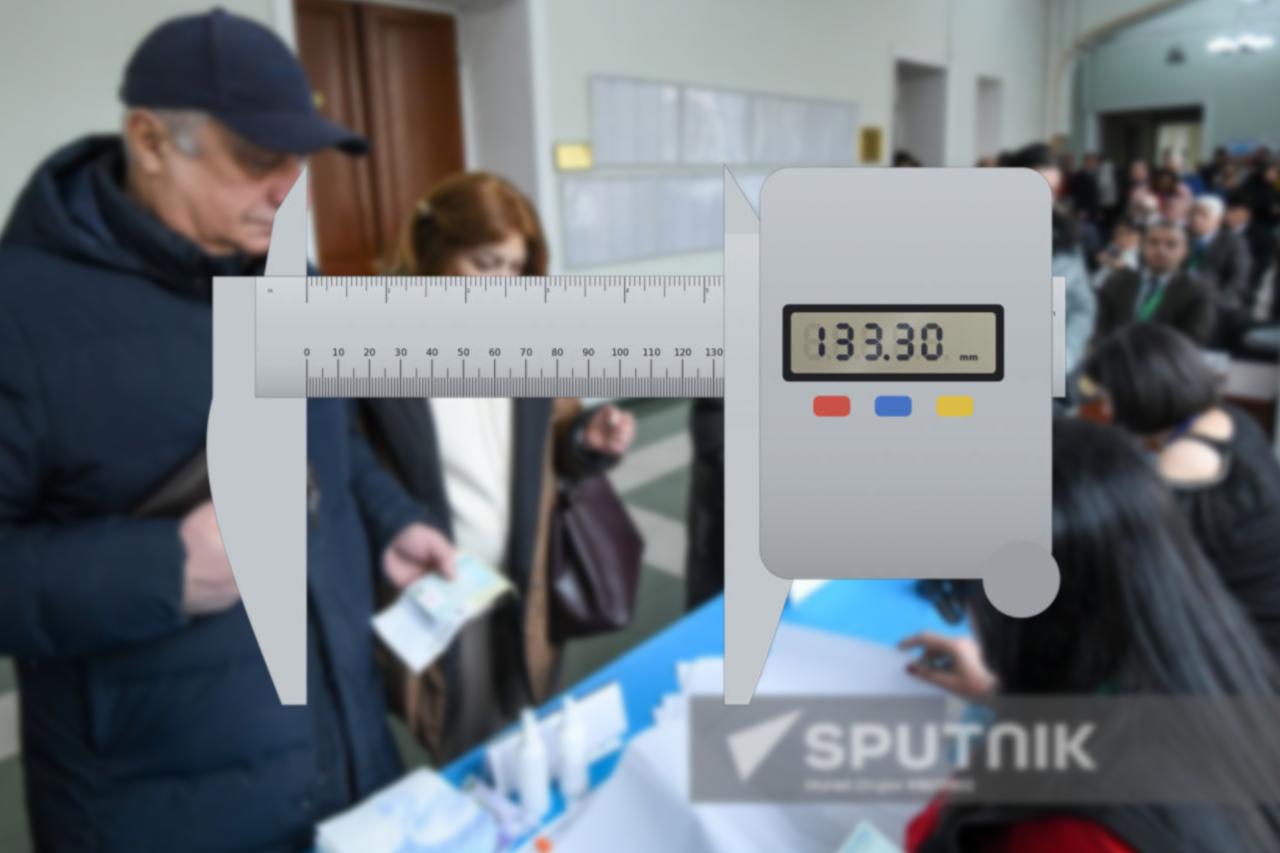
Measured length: mm 133.30
